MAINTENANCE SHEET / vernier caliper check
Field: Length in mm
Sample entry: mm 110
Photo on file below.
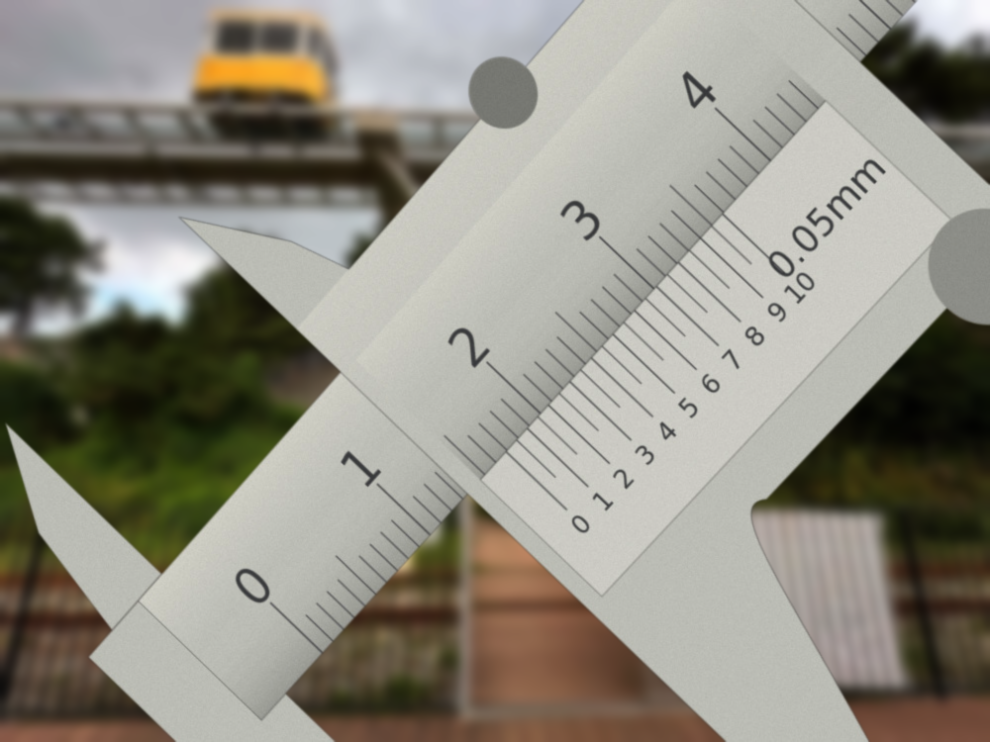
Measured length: mm 16.9
